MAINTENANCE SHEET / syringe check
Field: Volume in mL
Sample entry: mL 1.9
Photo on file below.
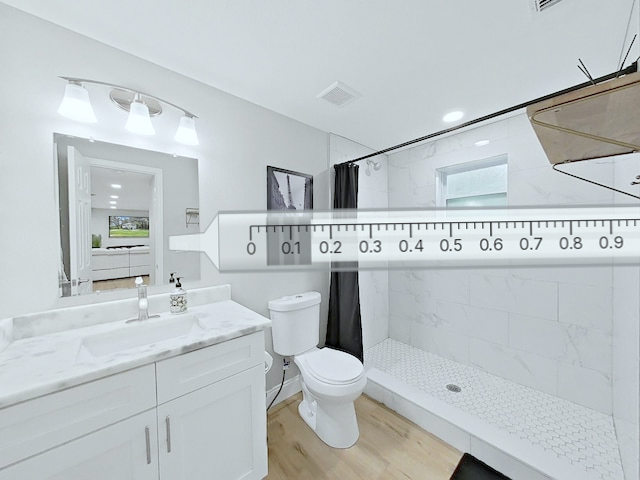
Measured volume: mL 0.04
